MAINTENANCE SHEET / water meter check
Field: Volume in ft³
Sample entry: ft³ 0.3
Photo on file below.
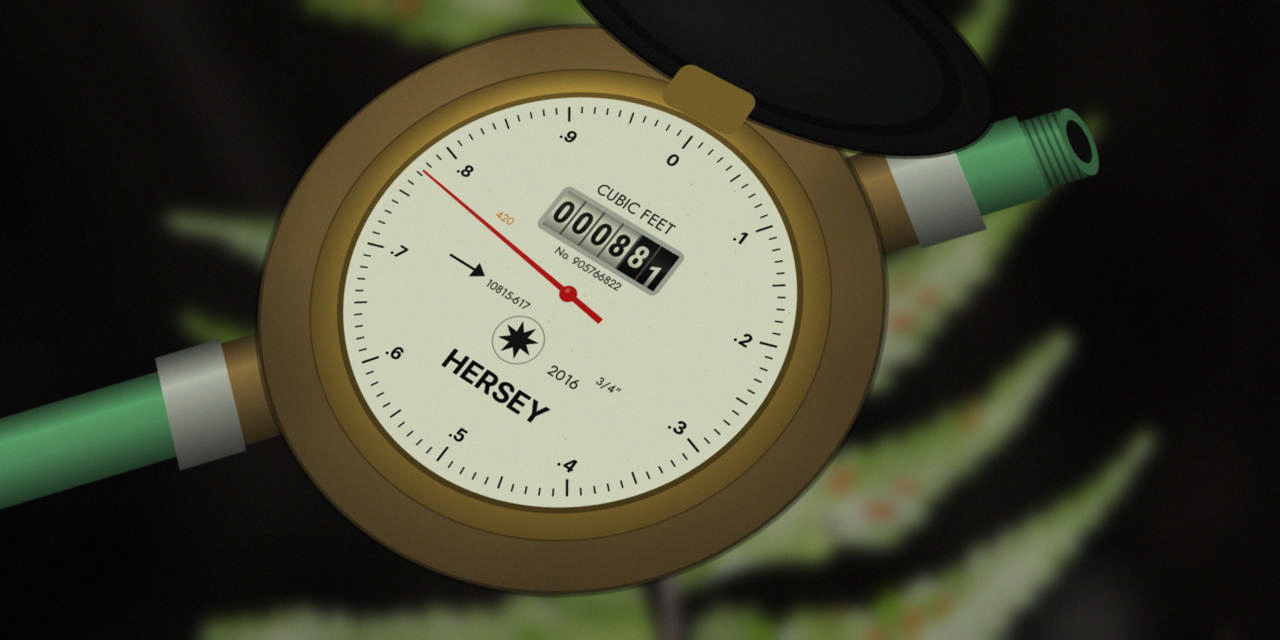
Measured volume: ft³ 880.77
